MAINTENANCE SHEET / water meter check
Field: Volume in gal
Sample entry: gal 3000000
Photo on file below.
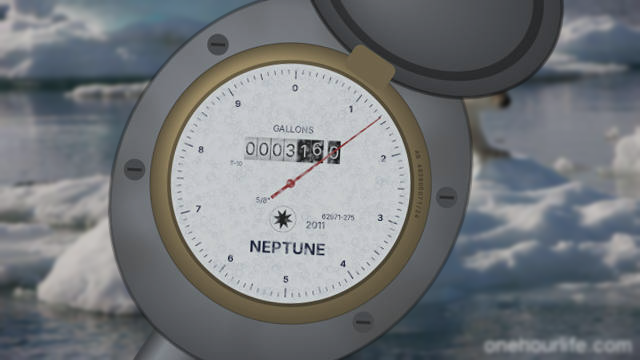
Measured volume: gal 3161.4
